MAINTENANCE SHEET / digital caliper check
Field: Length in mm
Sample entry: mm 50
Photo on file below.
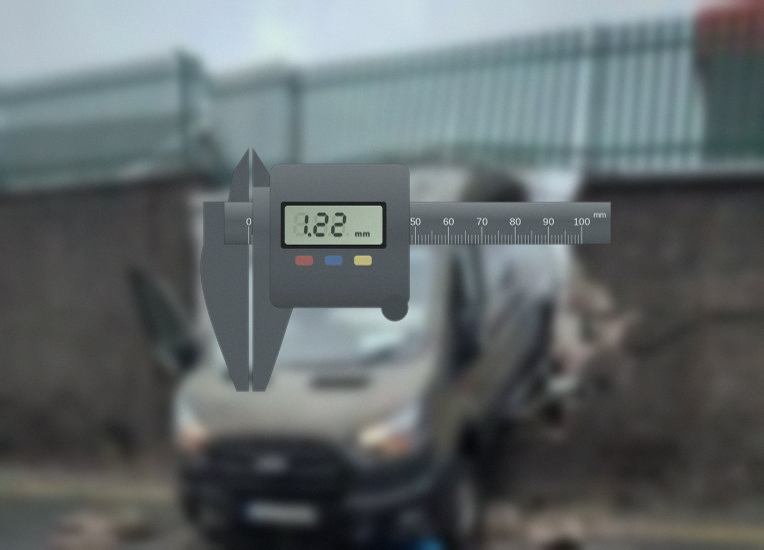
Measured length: mm 1.22
